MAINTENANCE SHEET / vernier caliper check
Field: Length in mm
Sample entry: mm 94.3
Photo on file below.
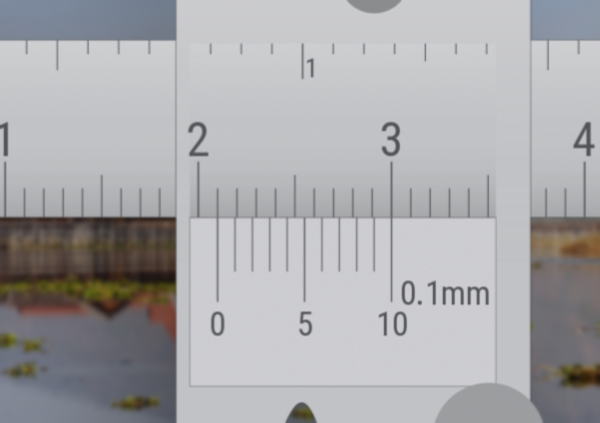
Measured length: mm 21.0
